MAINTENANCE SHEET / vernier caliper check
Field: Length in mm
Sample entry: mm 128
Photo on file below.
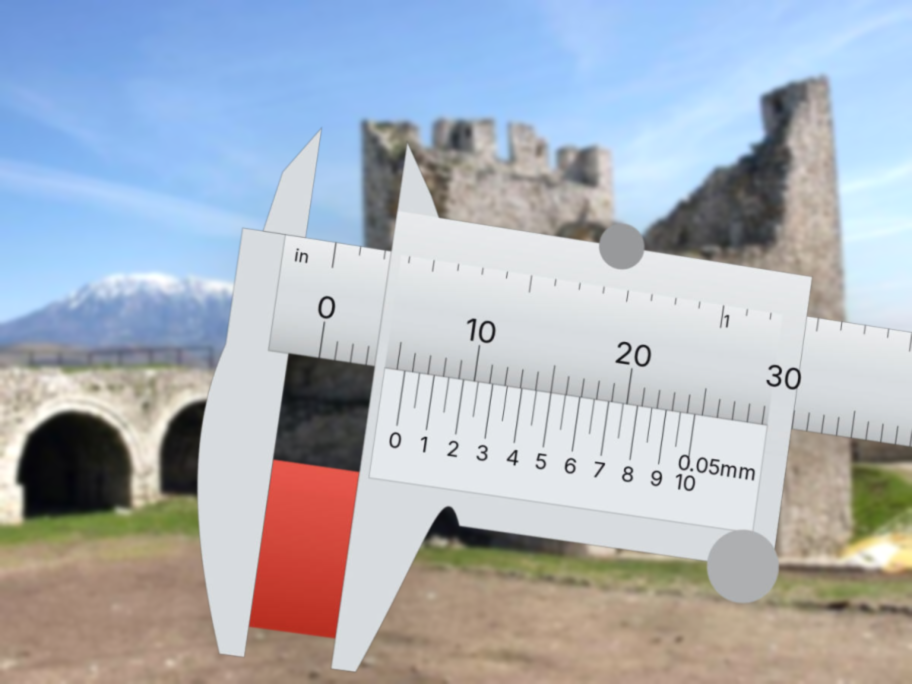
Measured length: mm 5.5
